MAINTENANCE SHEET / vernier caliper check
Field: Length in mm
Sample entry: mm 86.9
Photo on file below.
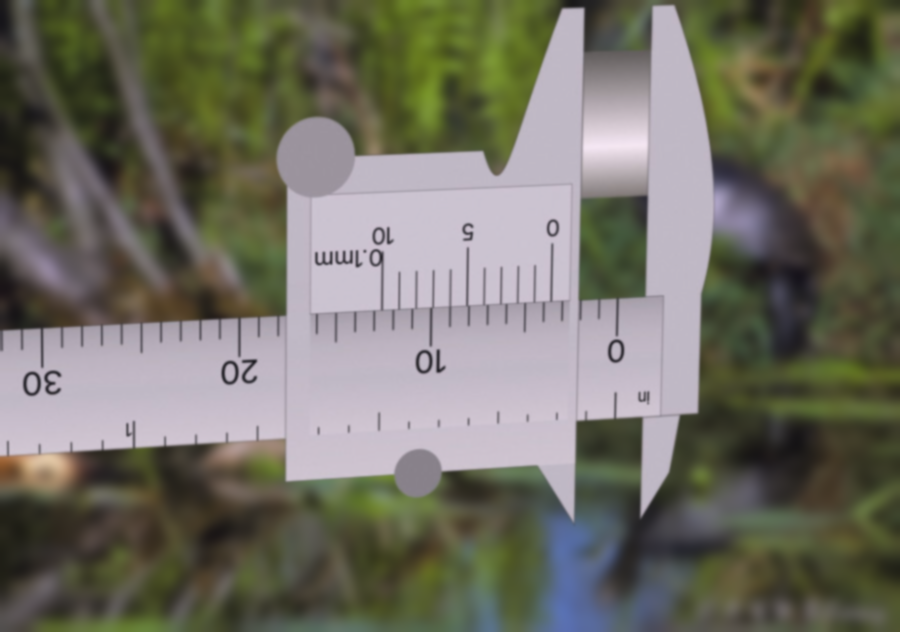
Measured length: mm 3.6
